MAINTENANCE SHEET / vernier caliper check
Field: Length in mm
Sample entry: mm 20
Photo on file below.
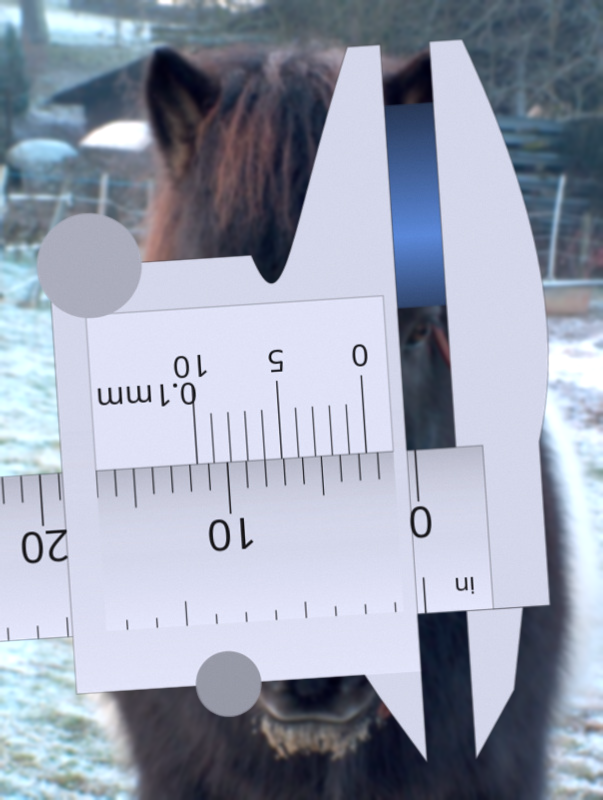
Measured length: mm 2.6
